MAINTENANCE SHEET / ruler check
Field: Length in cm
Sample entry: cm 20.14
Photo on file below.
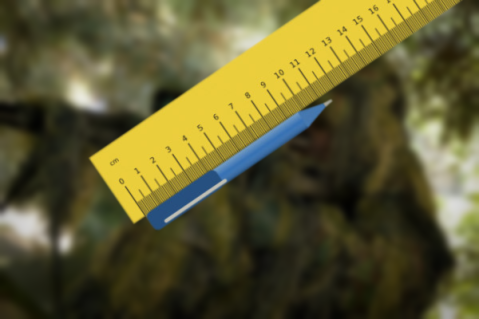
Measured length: cm 11.5
